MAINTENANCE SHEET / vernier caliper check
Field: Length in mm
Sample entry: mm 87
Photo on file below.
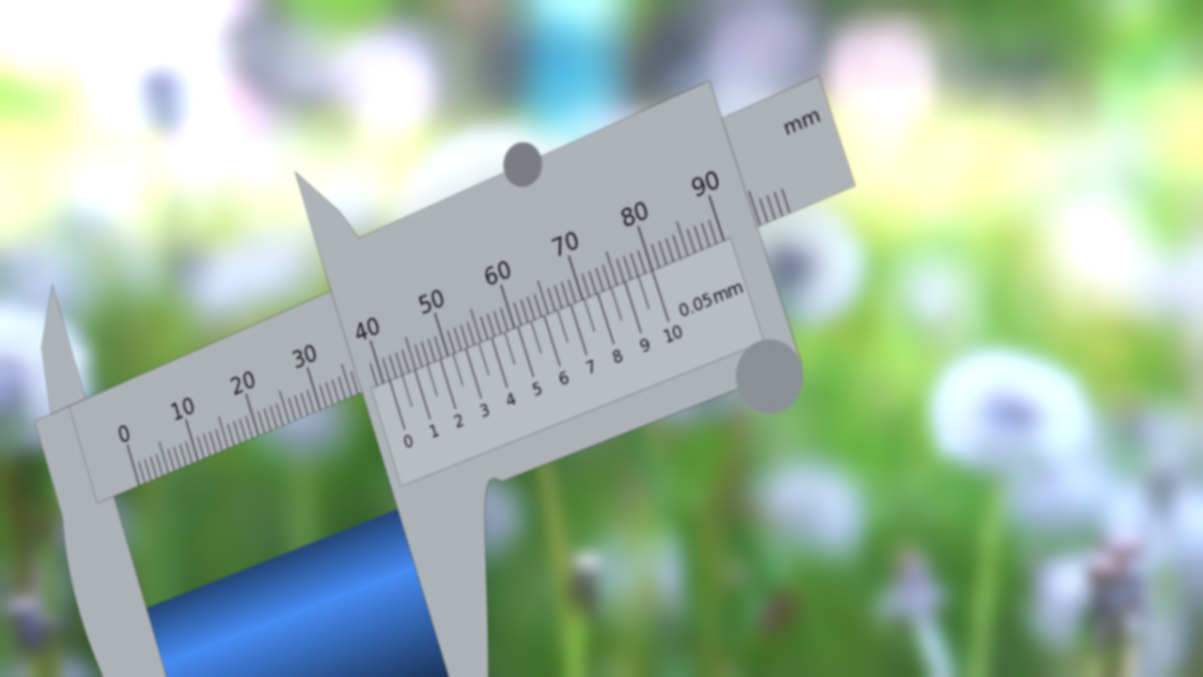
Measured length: mm 41.0
